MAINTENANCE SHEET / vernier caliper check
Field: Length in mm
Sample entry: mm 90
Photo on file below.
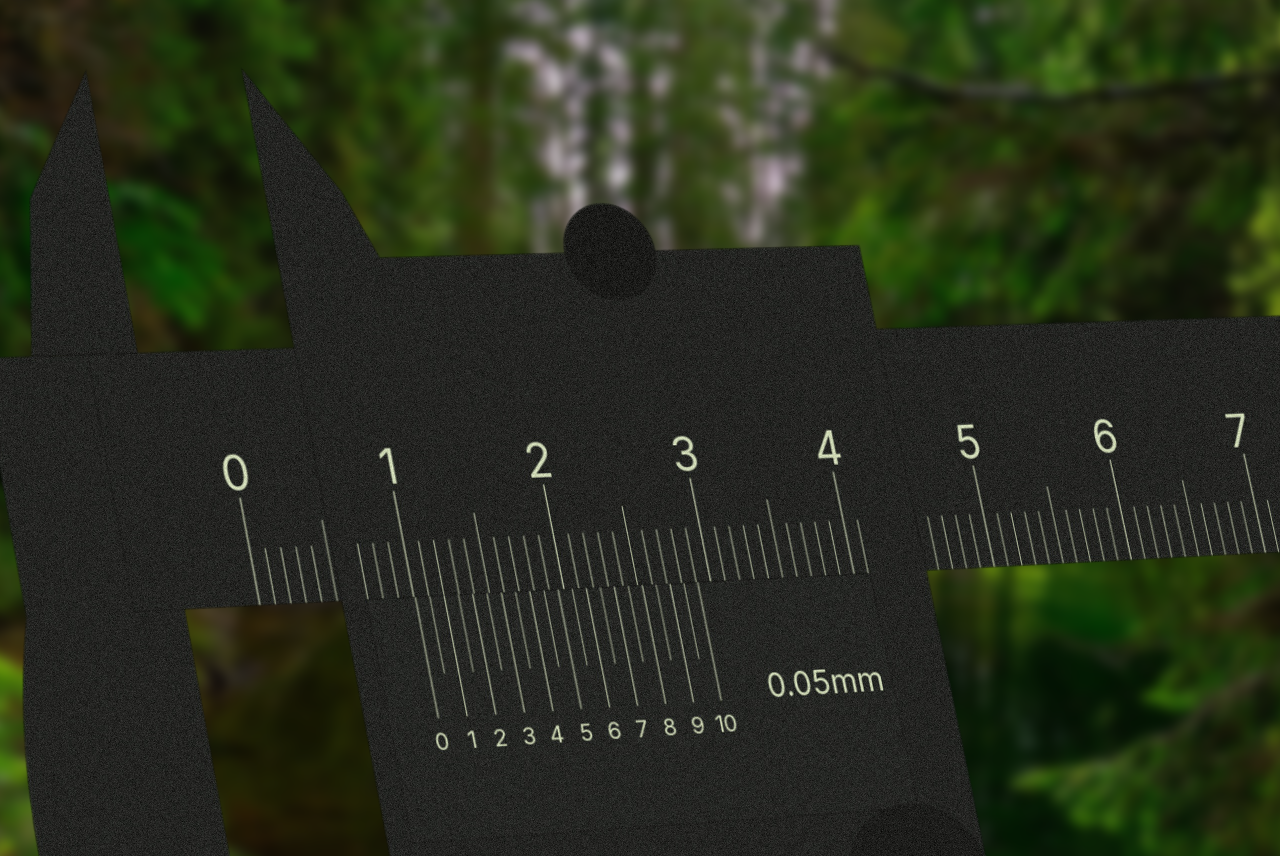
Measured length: mm 10.1
